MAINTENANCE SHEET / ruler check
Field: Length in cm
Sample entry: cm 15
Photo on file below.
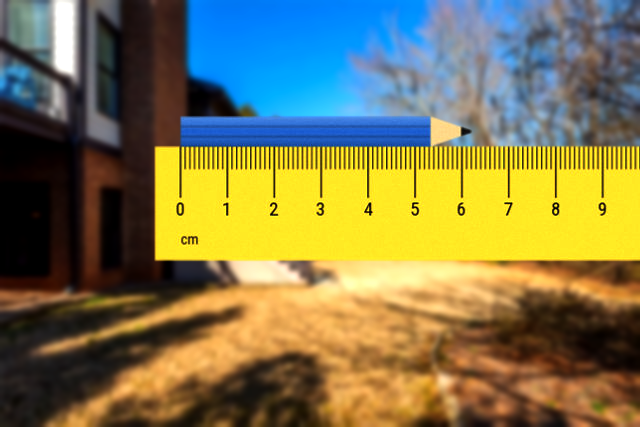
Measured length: cm 6.2
